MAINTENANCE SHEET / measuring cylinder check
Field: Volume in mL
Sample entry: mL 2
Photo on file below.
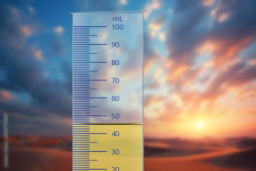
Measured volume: mL 45
